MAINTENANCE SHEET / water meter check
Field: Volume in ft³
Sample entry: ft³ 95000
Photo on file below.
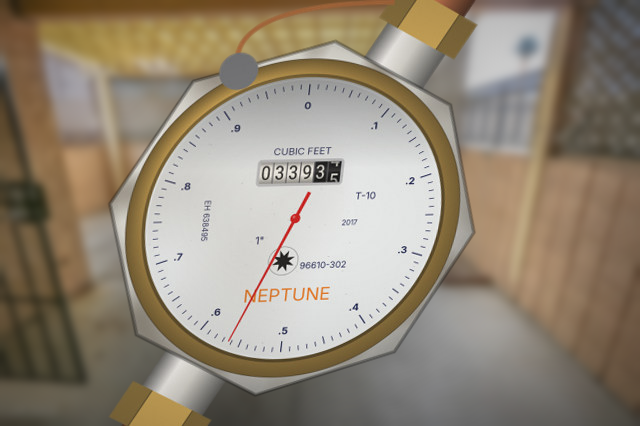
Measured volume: ft³ 33934.56
